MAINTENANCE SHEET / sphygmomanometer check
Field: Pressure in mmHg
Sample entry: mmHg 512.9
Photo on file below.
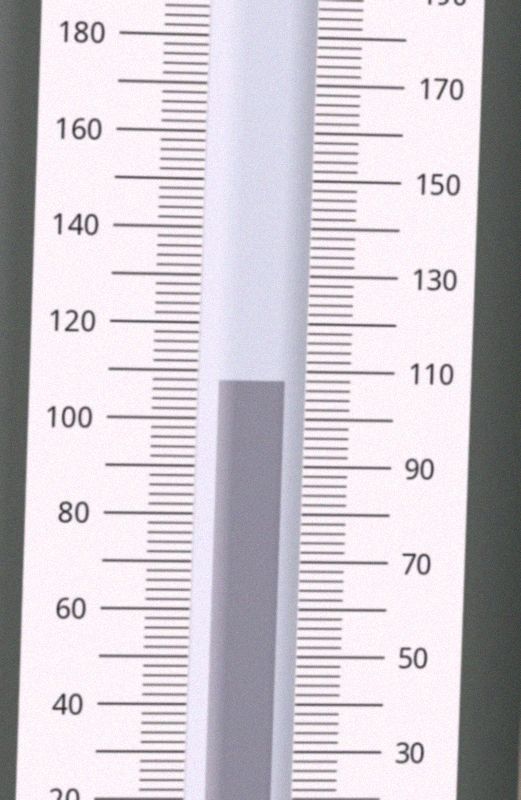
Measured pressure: mmHg 108
